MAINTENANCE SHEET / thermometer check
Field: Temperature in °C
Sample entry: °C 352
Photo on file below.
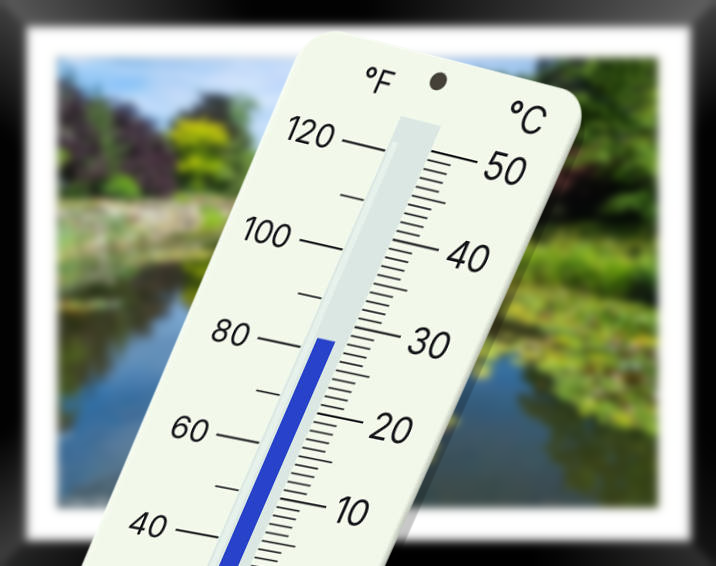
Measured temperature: °C 28
